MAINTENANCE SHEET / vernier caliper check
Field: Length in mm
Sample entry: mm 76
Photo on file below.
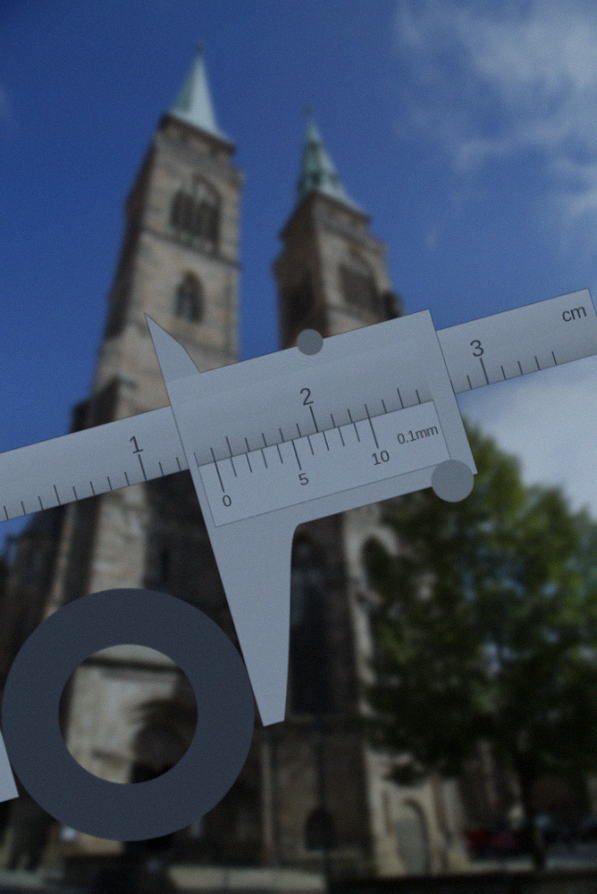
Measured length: mm 14.0
